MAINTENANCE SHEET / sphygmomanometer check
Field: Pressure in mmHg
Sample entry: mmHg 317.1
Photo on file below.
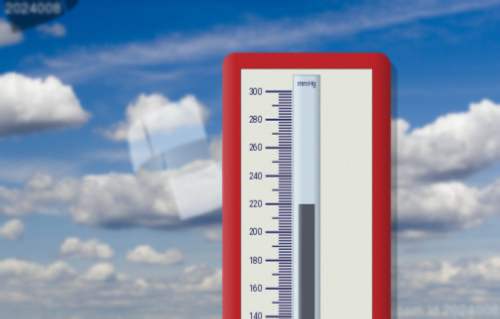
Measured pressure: mmHg 220
